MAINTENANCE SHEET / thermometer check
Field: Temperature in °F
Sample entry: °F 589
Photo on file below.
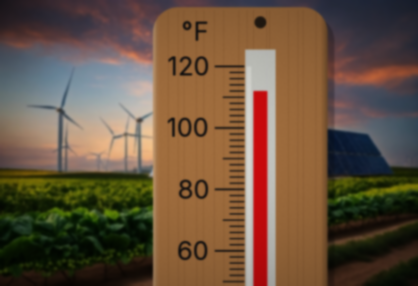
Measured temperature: °F 112
